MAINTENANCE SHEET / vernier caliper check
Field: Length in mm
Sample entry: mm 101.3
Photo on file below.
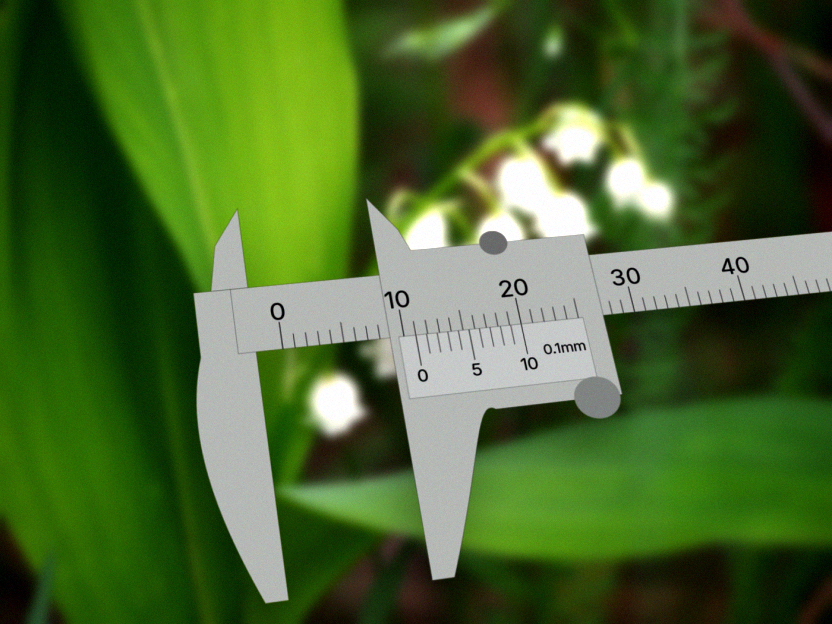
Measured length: mm 11.0
